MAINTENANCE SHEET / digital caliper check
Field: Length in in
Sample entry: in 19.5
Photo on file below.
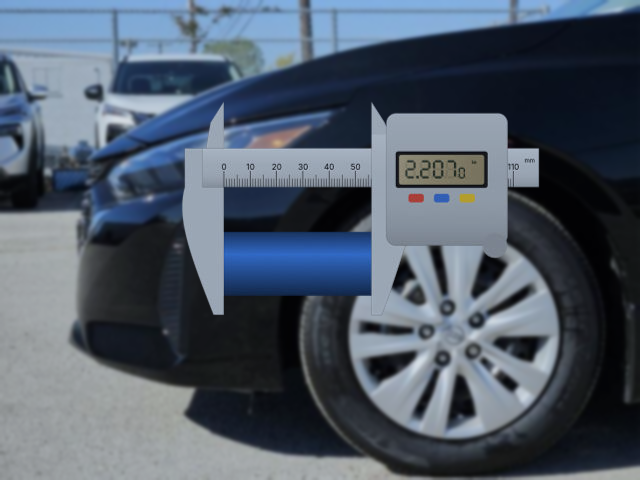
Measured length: in 2.2070
